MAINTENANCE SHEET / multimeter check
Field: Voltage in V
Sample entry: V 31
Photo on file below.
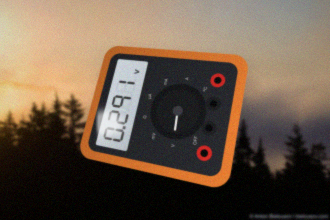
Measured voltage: V 0.291
